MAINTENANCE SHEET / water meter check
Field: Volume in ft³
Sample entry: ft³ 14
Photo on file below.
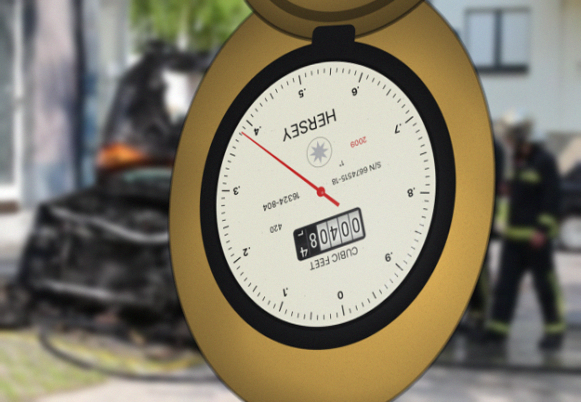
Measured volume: ft³ 4084.38
